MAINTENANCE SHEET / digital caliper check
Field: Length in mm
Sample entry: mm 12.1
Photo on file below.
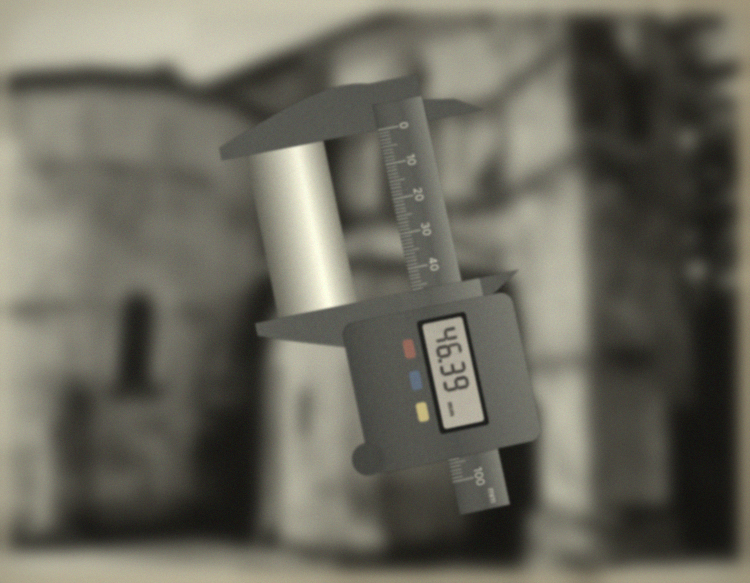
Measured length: mm 46.39
